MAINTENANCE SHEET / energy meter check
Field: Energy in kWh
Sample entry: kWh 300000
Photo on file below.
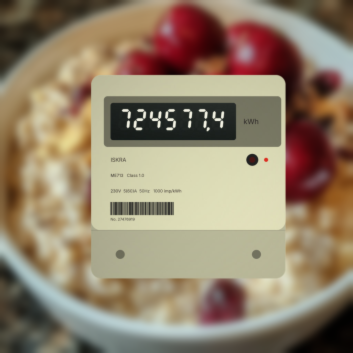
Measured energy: kWh 724577.4
